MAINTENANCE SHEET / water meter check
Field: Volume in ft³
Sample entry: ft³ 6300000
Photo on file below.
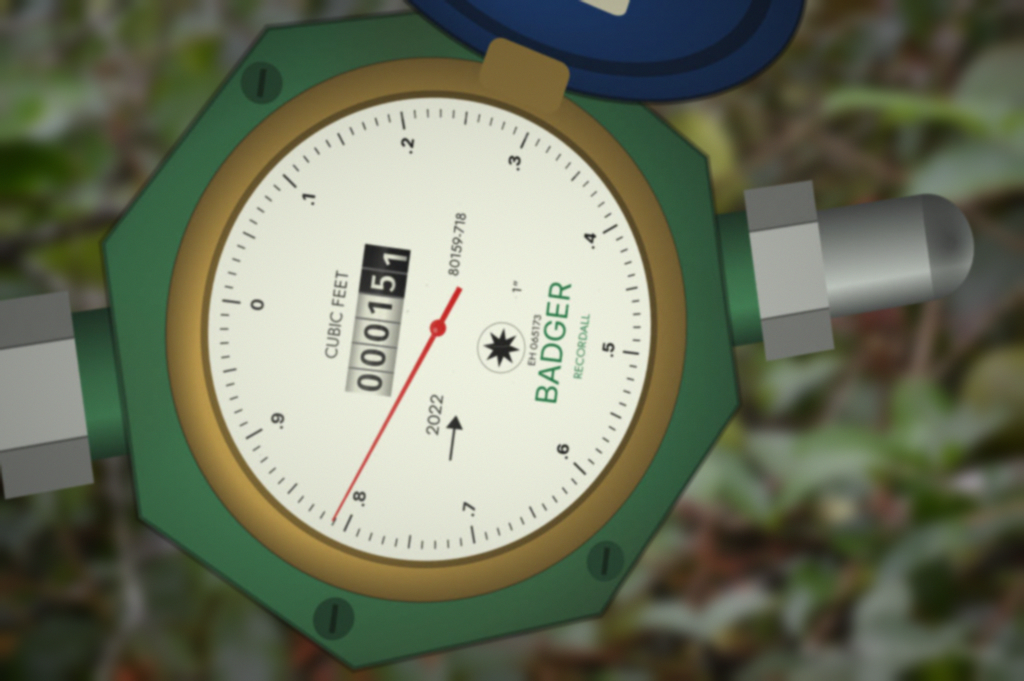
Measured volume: ft³ 150.81
